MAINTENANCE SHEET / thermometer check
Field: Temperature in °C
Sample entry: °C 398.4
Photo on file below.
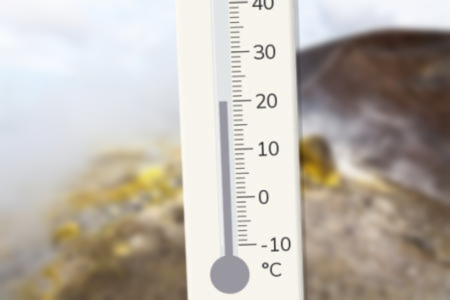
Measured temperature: °C 20
